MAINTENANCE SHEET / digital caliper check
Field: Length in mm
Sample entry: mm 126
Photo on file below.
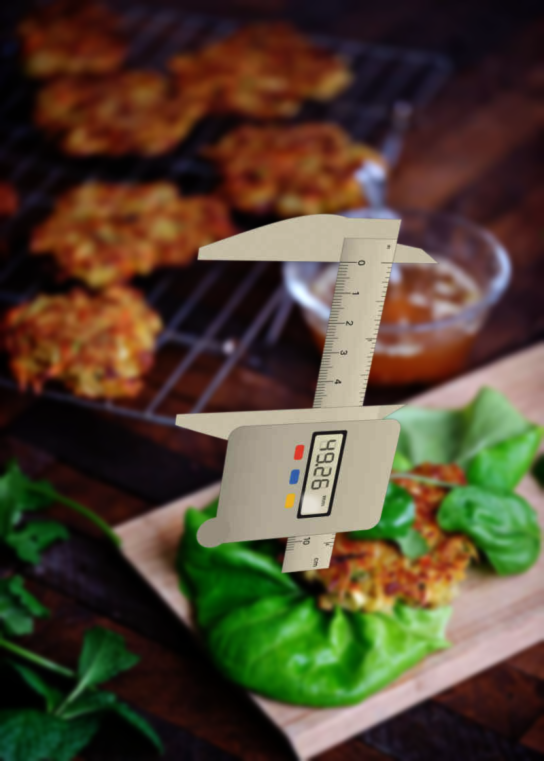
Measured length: mm 49.26
